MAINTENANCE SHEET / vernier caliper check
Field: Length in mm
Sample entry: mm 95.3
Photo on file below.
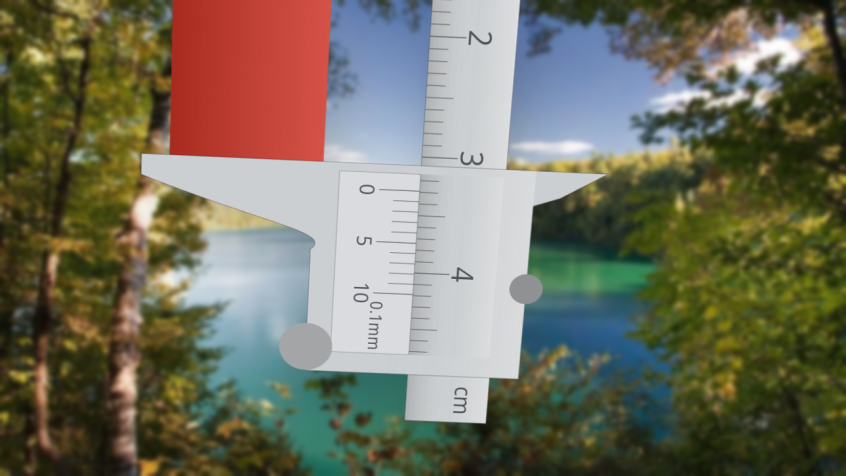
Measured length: mm 32.9
